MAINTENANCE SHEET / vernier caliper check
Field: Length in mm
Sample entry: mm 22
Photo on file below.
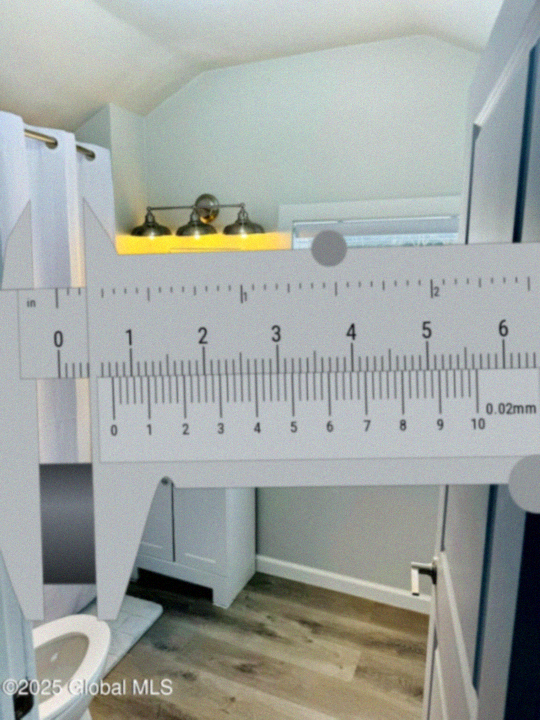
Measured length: mm 7.4
